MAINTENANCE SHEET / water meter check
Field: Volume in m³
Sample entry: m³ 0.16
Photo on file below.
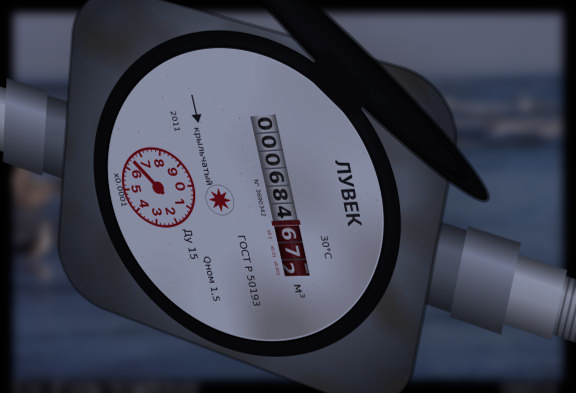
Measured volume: m³ 684.6716
